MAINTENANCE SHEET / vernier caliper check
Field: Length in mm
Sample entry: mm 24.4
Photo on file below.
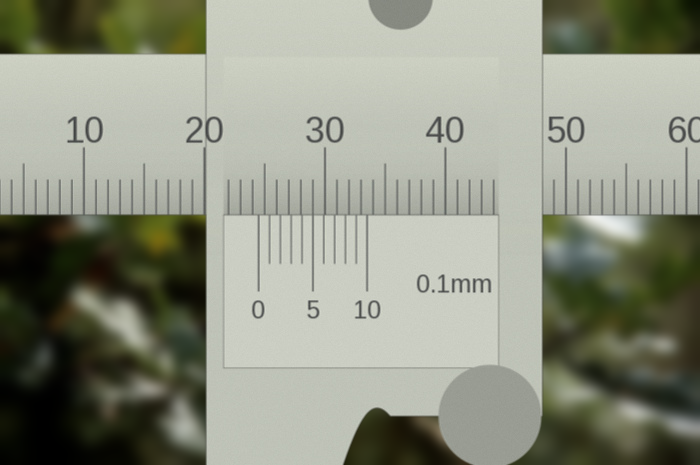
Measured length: mm 24.5
